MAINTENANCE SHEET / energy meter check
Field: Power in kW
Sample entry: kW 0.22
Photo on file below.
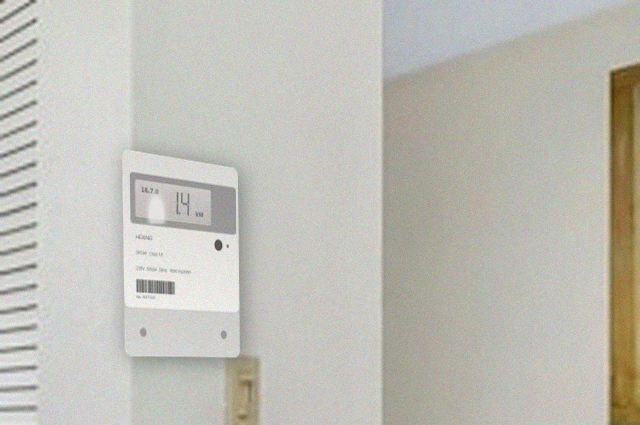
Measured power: kW 1.4
